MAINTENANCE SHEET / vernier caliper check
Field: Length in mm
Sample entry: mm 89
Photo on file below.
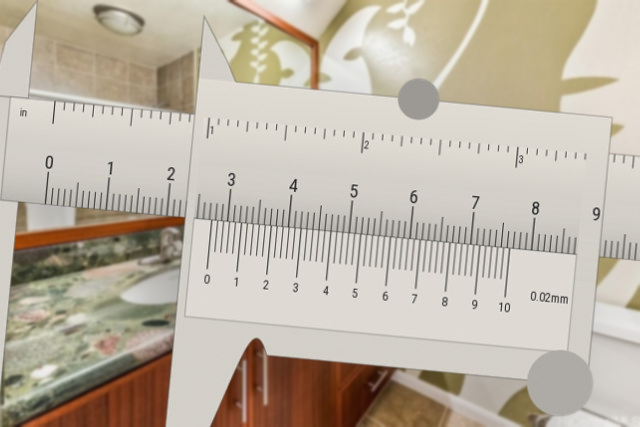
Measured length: mm 27.4
